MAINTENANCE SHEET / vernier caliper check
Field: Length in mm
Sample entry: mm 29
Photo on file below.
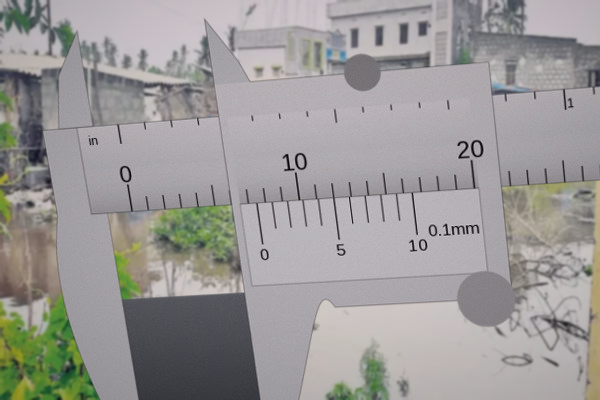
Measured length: mm 7.5
